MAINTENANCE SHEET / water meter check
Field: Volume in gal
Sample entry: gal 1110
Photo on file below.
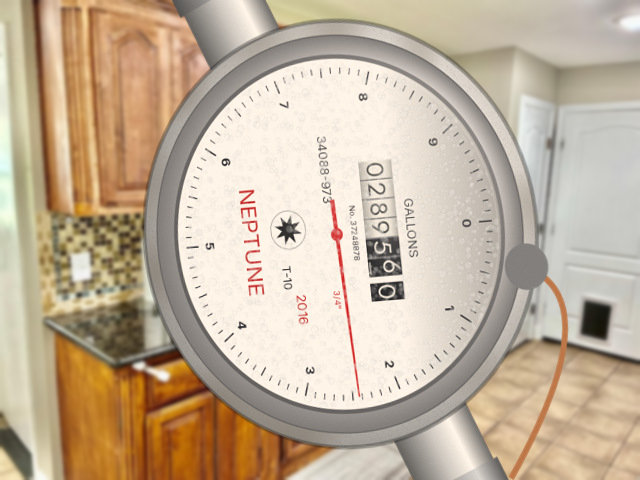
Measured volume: gal 289562.4
